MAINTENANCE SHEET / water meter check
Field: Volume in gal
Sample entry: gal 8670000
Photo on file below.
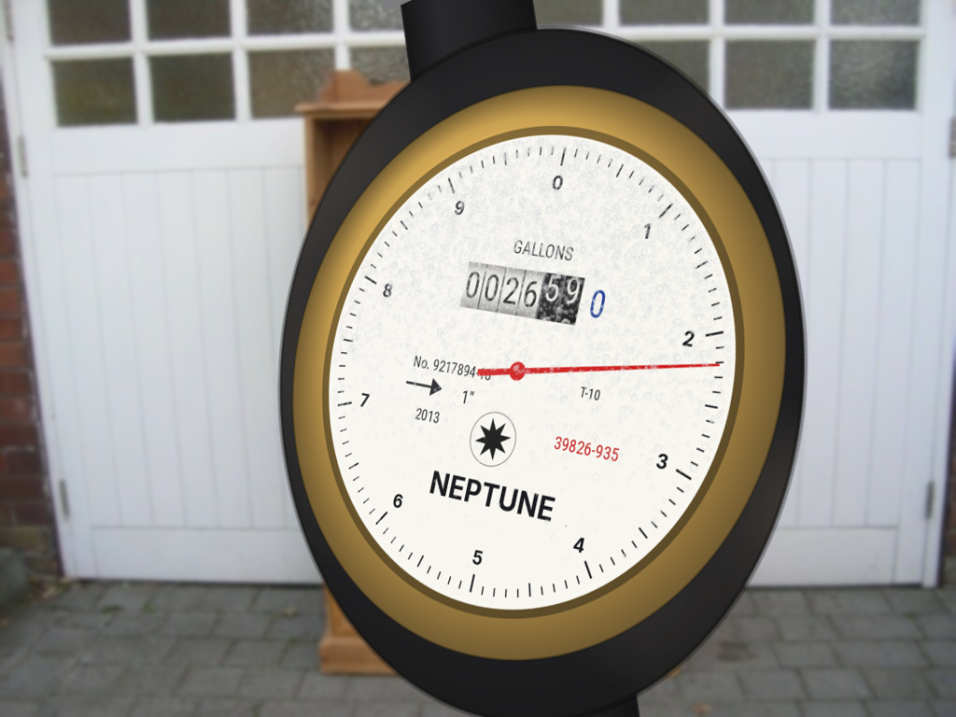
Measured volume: gal 26592.2
